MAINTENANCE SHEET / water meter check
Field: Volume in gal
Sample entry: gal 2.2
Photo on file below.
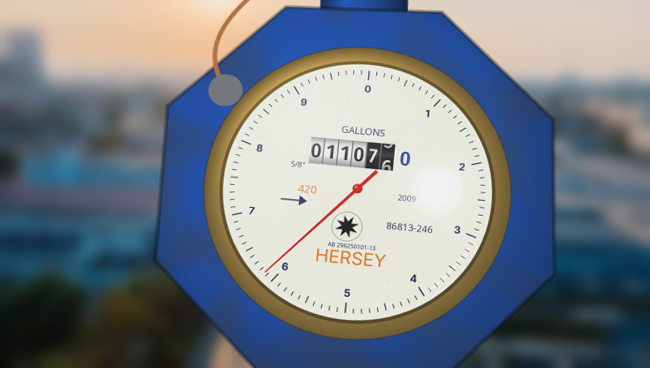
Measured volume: gal 110756.1
